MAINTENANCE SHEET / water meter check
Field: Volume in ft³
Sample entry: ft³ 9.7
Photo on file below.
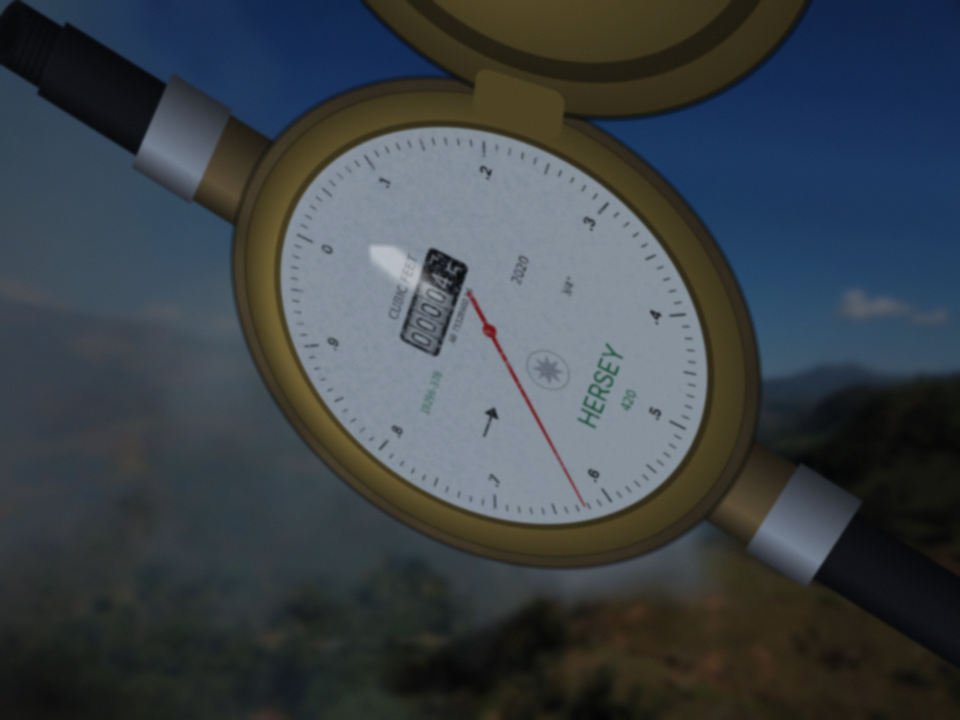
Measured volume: ft³ 44.62
